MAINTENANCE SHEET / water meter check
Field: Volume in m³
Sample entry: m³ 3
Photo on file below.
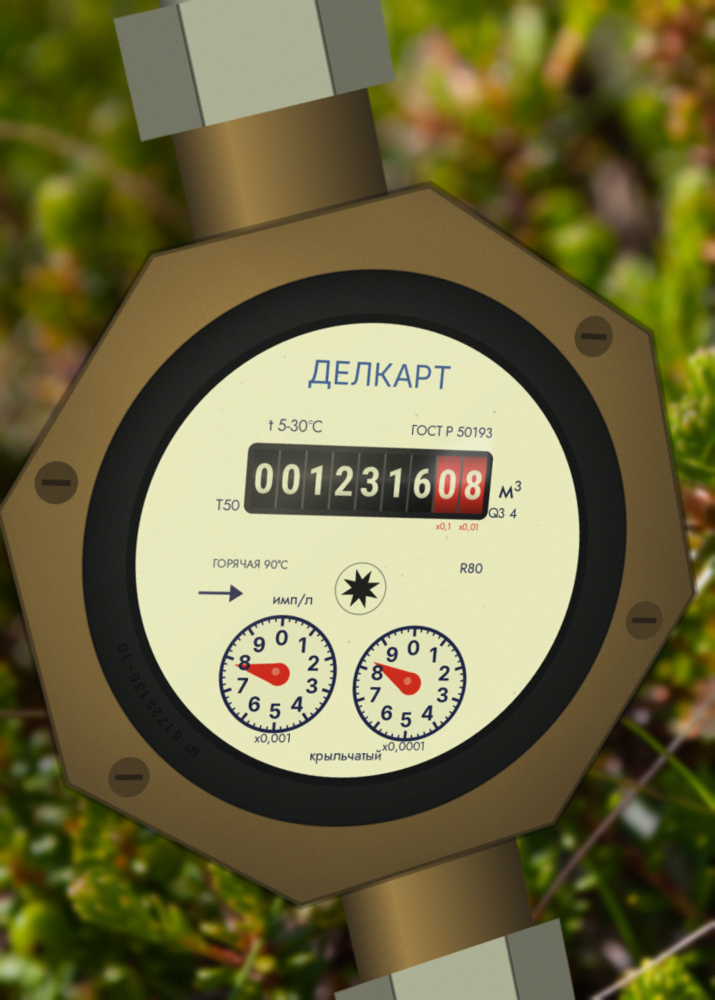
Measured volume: m³ 12316.0878
